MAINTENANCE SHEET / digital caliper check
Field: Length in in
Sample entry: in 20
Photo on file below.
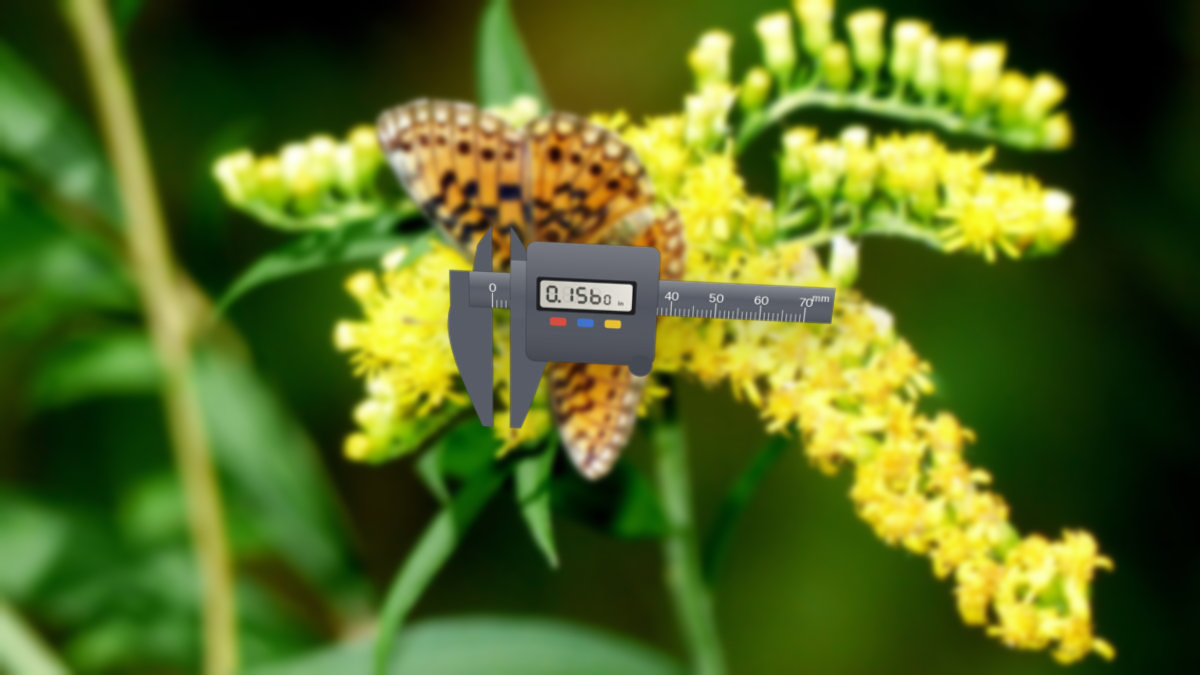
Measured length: in 0.1560
